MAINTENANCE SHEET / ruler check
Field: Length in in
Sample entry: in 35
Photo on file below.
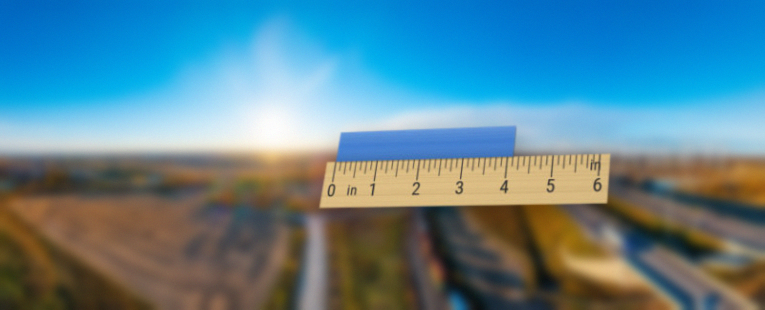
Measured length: in 4.125
